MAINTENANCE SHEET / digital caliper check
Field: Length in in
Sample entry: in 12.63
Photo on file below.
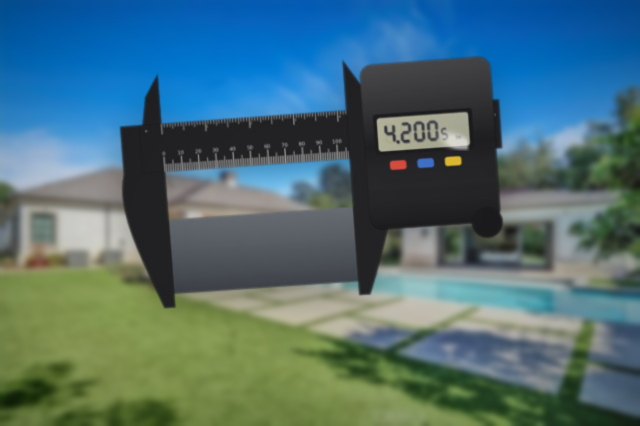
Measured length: in 4.2005
